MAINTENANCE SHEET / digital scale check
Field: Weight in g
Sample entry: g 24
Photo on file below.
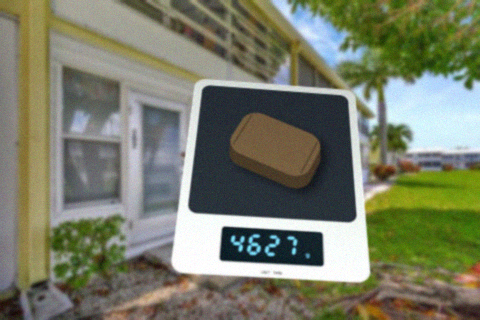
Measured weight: g 4627
